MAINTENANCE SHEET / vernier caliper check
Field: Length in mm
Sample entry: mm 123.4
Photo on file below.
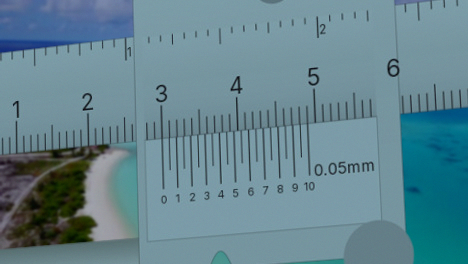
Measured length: mm 30.0
